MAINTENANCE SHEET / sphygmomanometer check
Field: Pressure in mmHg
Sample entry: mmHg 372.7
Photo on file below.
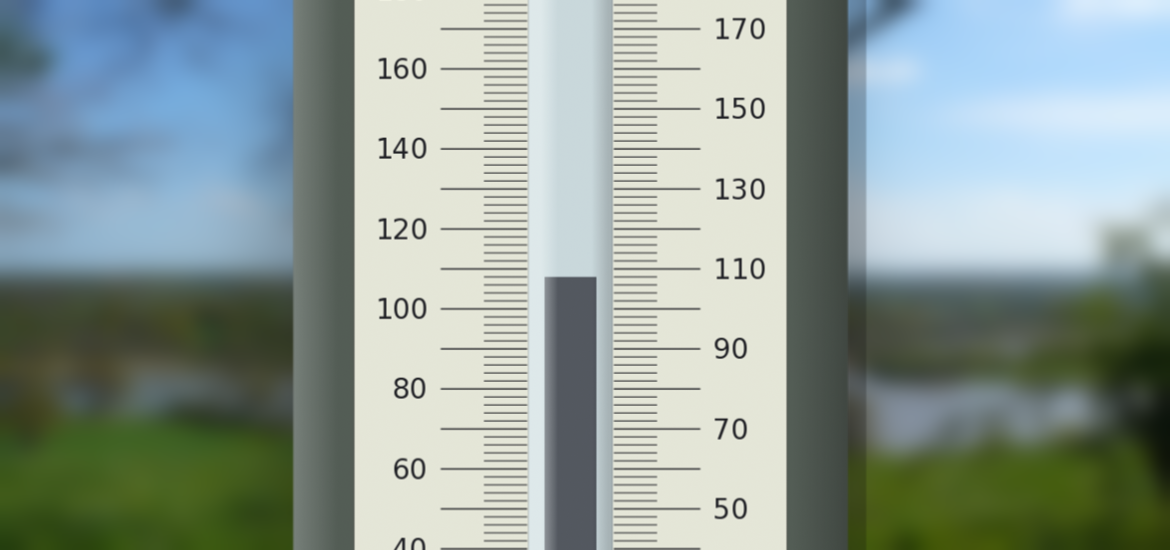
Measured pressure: mmHg 108
